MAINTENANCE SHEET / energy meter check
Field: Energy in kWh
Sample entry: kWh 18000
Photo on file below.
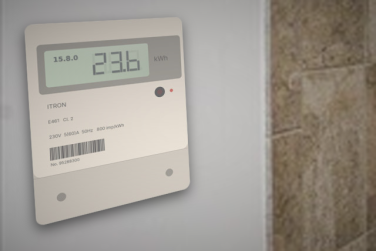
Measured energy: kWh 23.6
